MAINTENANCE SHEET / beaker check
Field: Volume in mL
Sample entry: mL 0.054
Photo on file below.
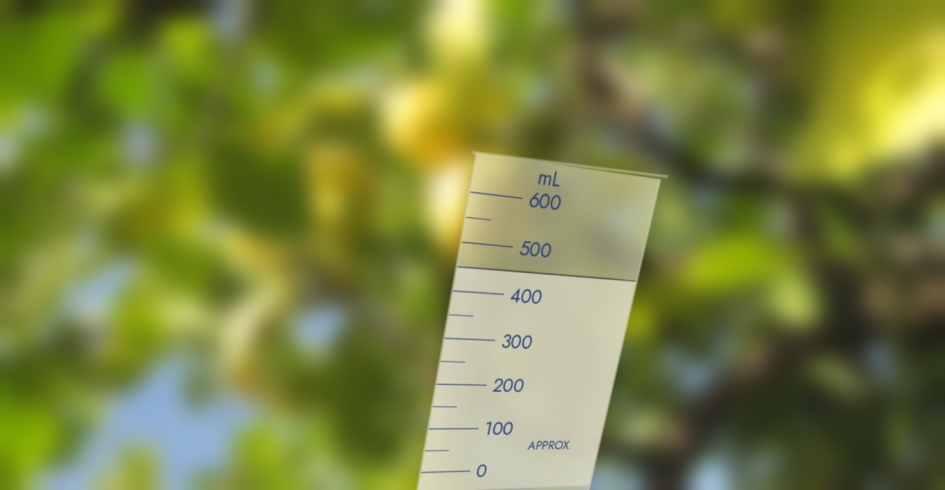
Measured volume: mL 450
